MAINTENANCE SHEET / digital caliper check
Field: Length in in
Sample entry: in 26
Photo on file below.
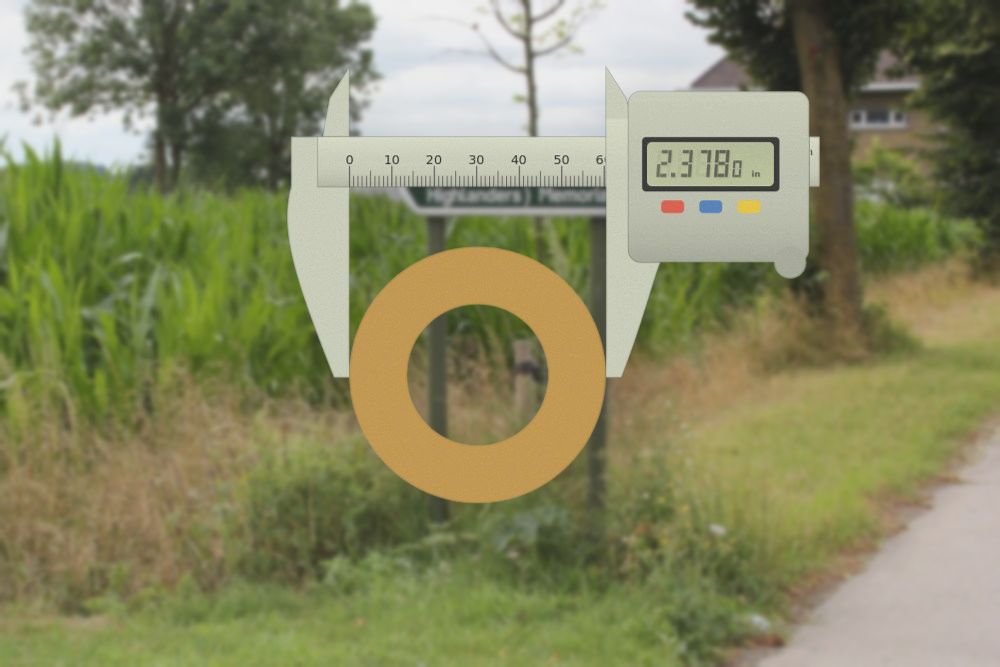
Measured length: in 2.3780
